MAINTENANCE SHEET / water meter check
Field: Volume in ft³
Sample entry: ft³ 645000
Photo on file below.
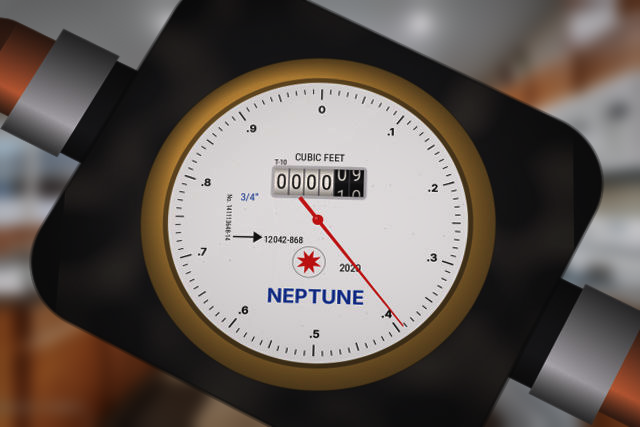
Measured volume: ft³ 9.39
